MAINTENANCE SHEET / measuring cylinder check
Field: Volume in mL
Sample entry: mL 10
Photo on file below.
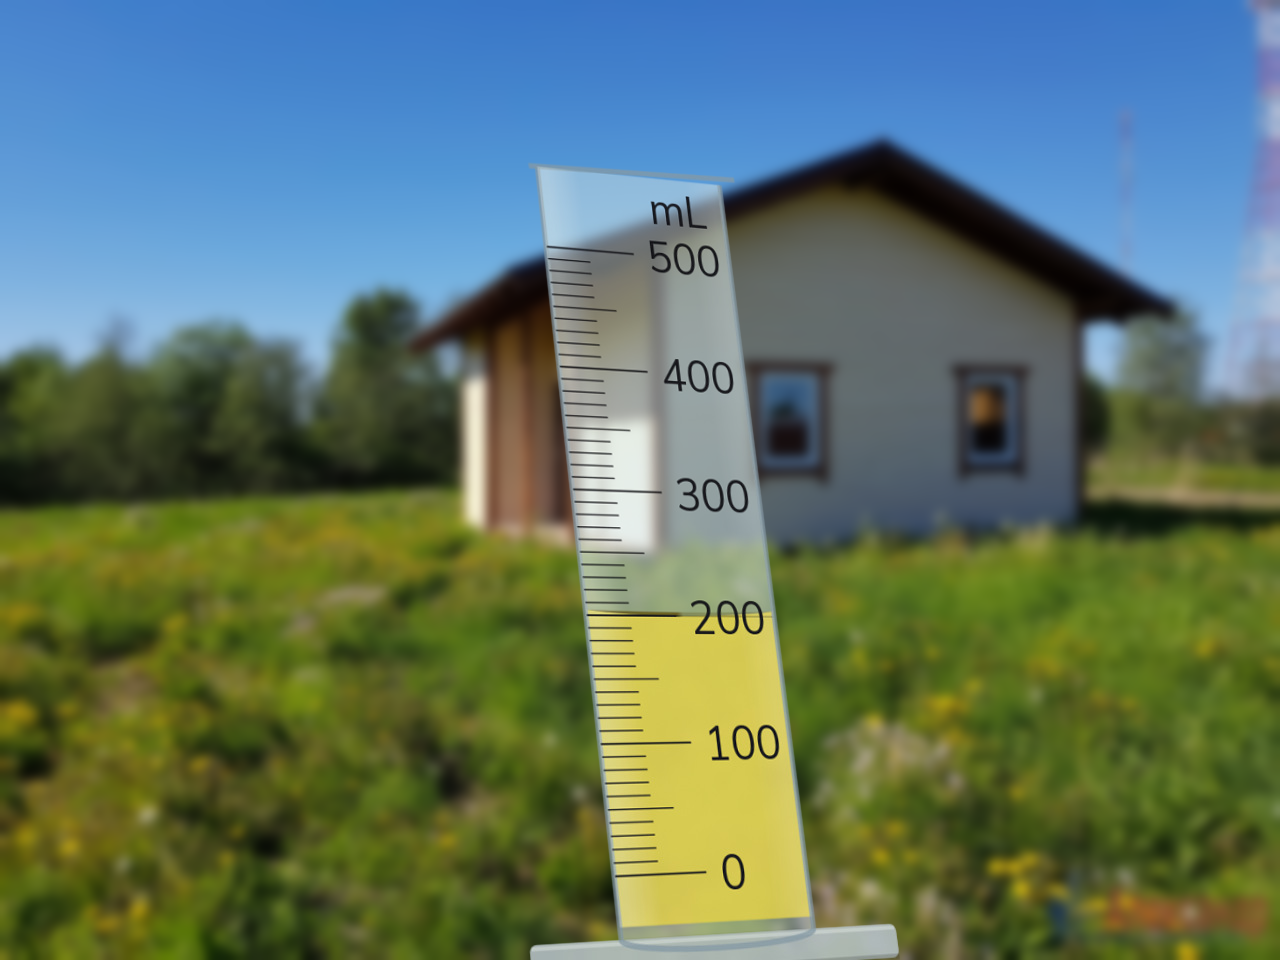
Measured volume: mL 200
